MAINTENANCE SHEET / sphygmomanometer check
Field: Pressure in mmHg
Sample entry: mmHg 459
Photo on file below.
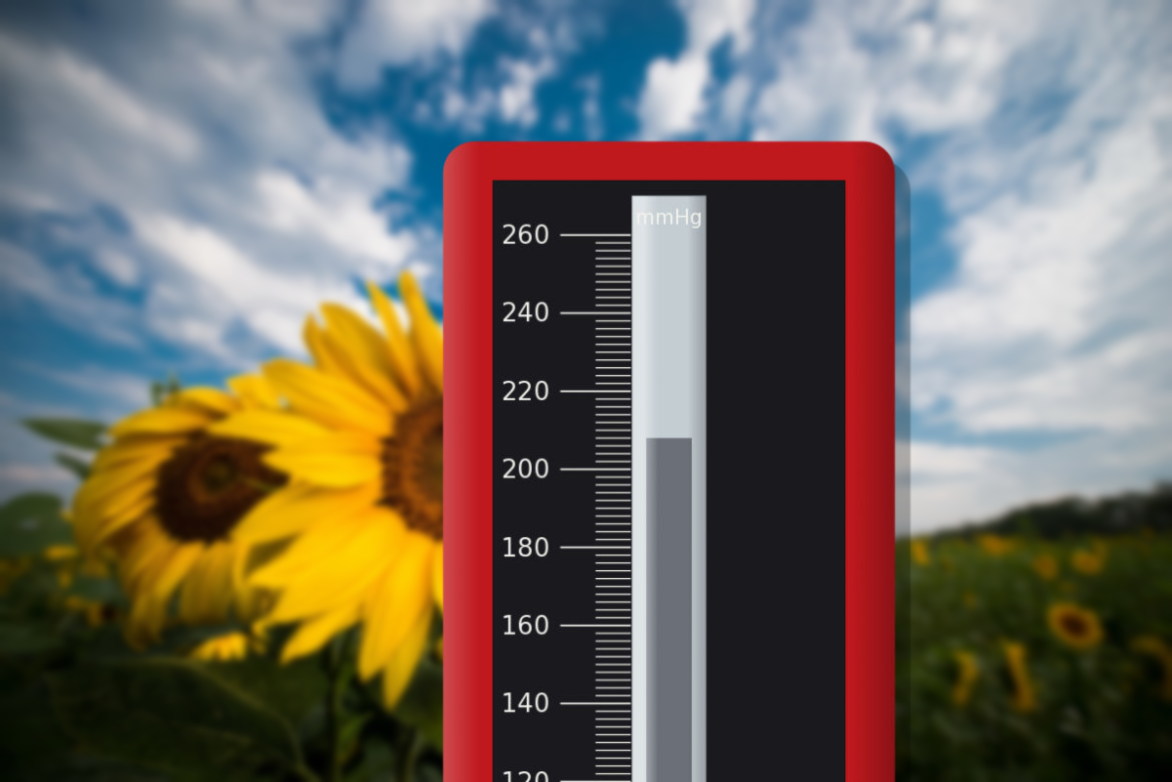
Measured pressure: mmHg 208
